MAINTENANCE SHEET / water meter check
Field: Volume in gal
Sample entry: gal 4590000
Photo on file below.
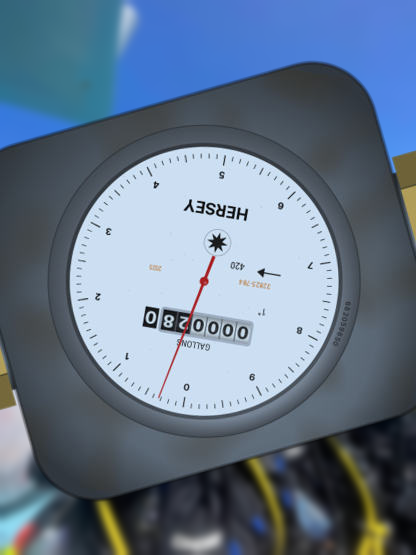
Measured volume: gal 280.3
